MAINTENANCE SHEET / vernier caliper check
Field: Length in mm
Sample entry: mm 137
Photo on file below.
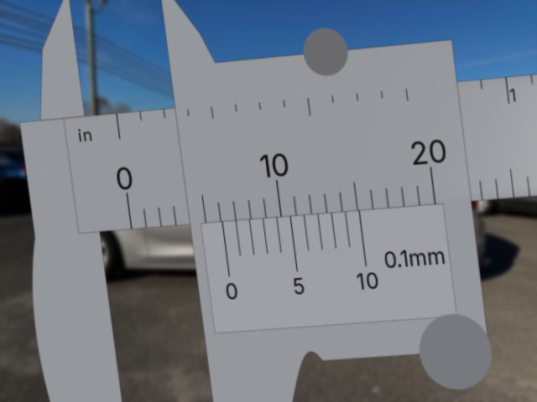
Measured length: mm 6.1
